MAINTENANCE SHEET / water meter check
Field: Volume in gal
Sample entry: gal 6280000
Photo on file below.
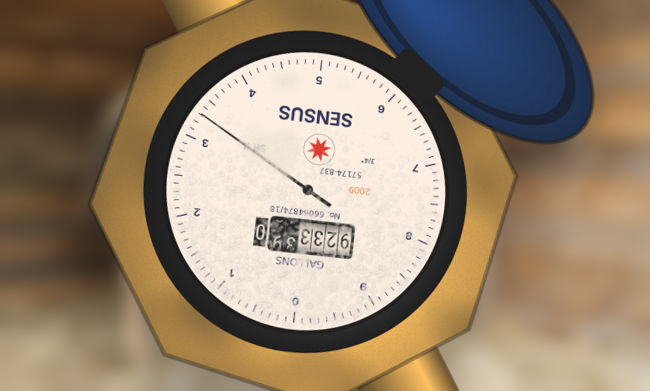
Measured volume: gal 9233393.3
